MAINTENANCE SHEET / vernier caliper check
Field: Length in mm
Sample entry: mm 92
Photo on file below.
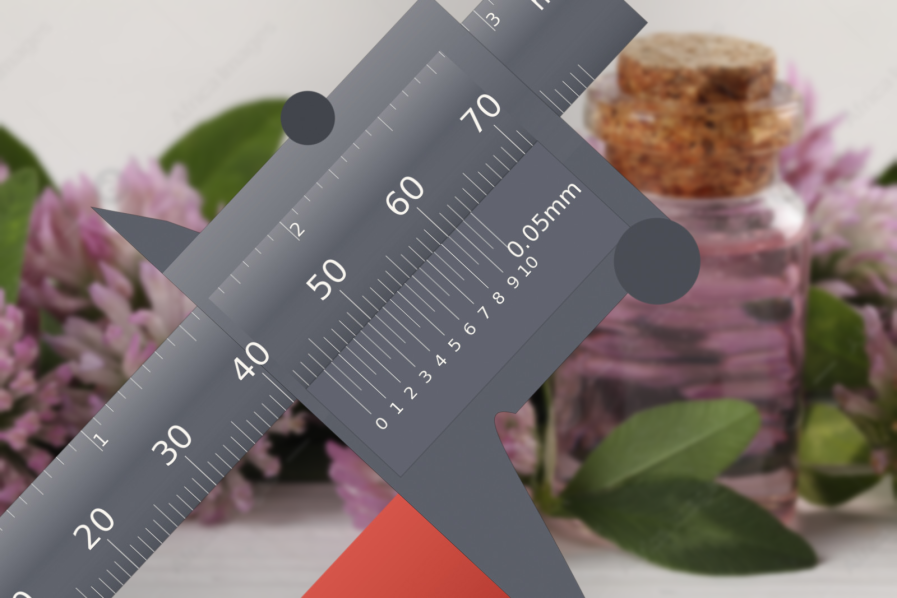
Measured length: mm 43.9
